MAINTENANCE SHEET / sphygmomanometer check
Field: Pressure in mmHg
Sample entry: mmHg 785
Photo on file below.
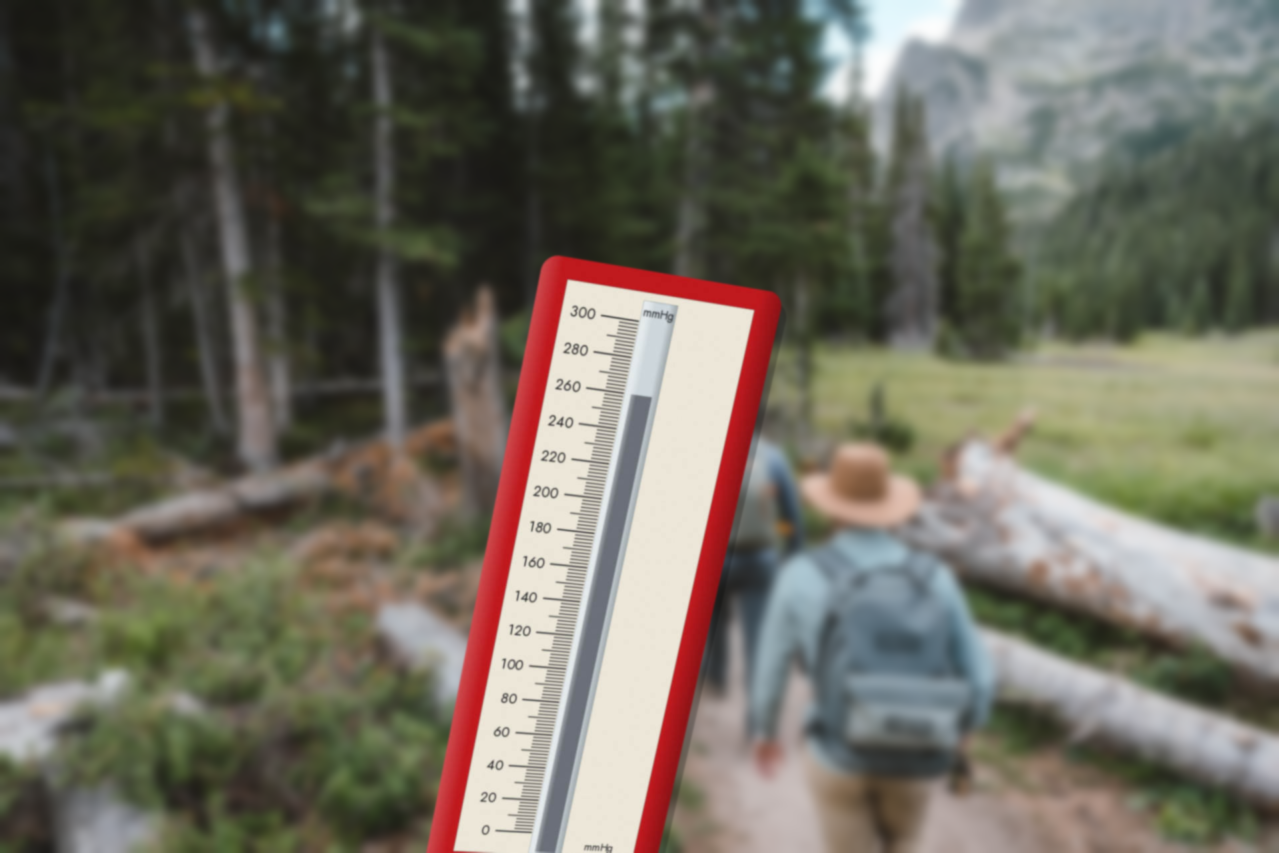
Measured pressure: mmHg 260
